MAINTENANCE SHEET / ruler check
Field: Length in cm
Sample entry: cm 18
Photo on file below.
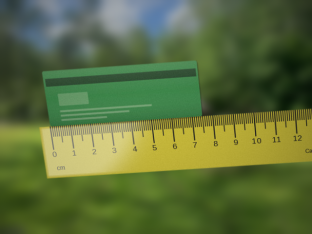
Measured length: cm 7.5
